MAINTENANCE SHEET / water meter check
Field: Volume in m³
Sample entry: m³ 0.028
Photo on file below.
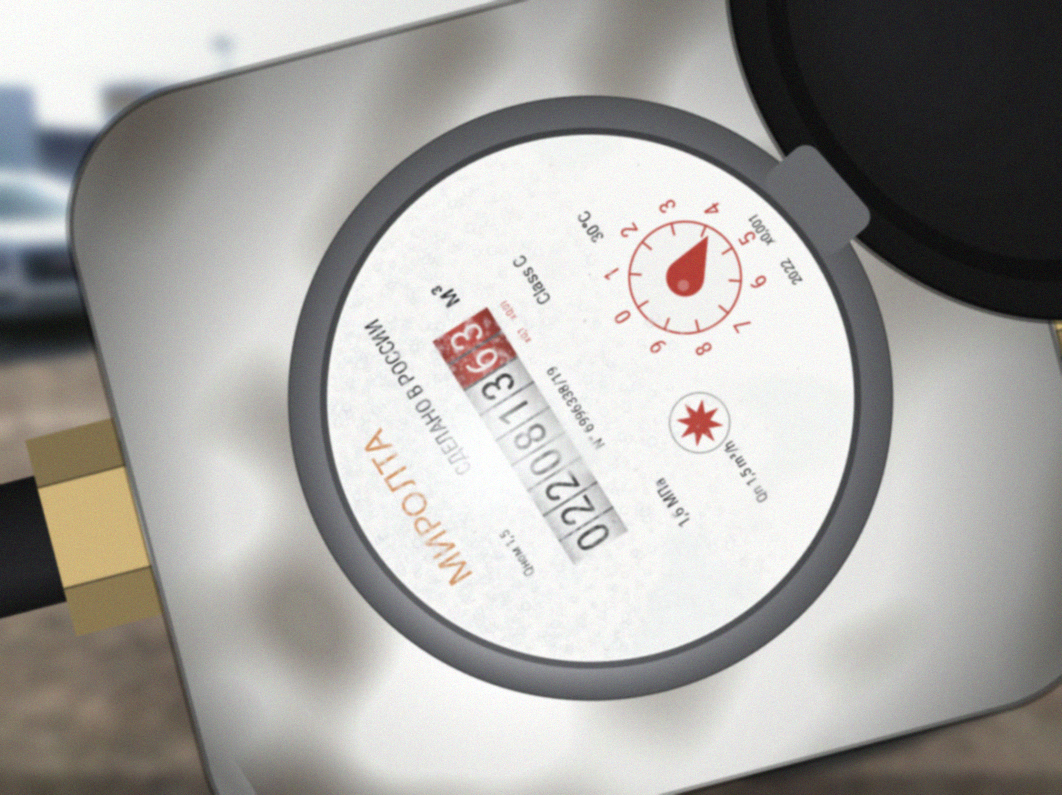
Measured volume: m³ 220813.634
